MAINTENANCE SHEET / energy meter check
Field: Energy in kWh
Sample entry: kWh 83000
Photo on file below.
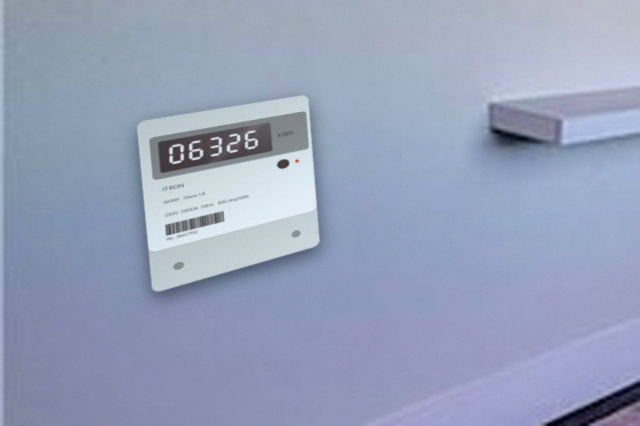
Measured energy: kWh 6326
